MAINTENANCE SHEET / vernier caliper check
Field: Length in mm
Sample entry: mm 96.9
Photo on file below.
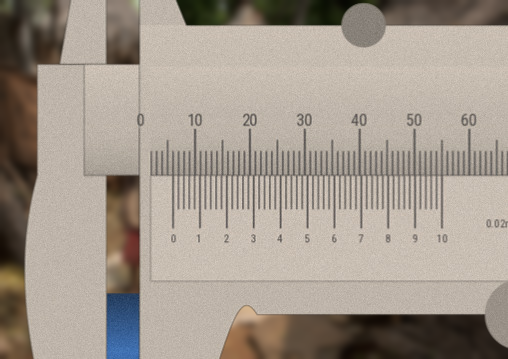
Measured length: mm 6.0
